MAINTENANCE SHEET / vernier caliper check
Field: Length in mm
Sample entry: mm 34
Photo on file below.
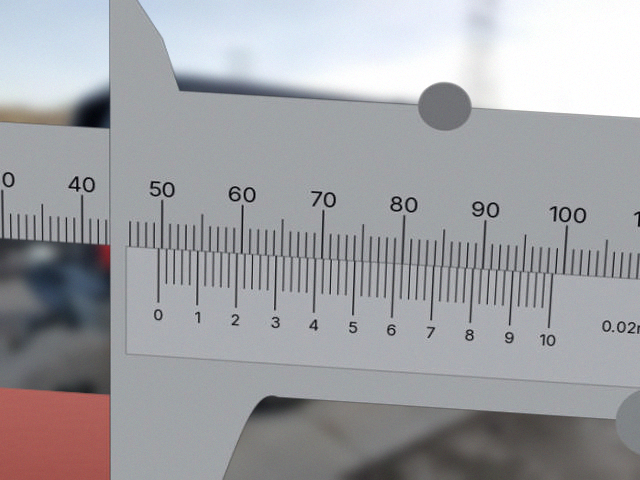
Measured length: mm 49.6
